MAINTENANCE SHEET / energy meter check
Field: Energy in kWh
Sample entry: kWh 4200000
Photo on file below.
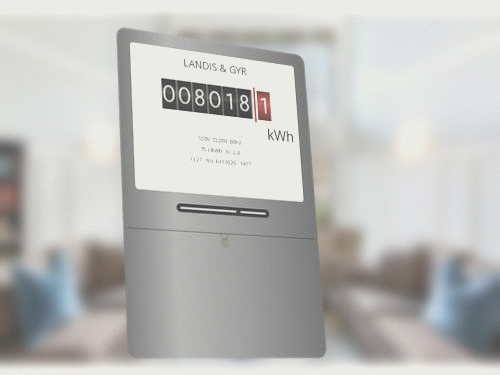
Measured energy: kWh 8018.1
